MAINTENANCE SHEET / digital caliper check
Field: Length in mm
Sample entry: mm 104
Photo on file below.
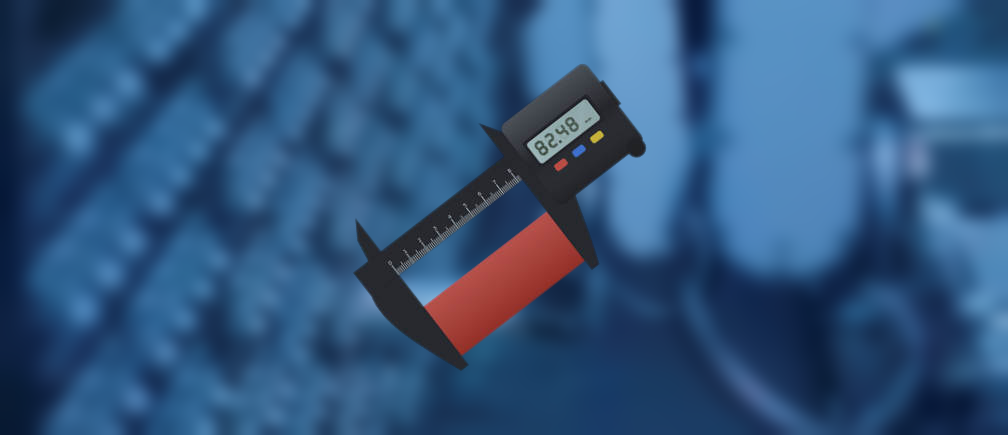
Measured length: mm 82.48
